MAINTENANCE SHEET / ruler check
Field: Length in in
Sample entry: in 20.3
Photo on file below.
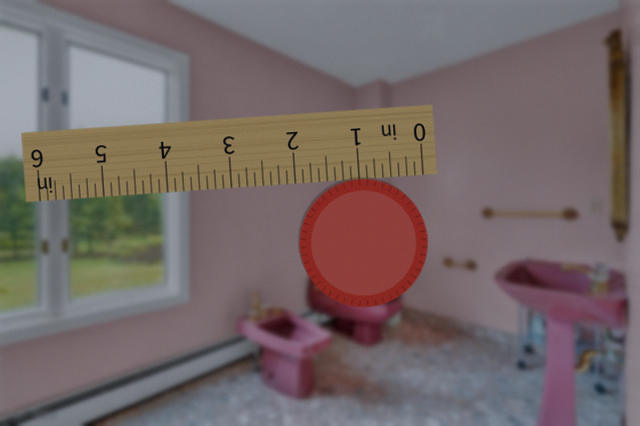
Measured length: in 2
